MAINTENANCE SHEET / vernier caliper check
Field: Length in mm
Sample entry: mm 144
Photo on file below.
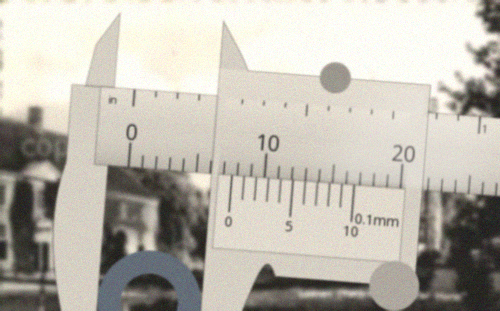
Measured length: mm 7.6
